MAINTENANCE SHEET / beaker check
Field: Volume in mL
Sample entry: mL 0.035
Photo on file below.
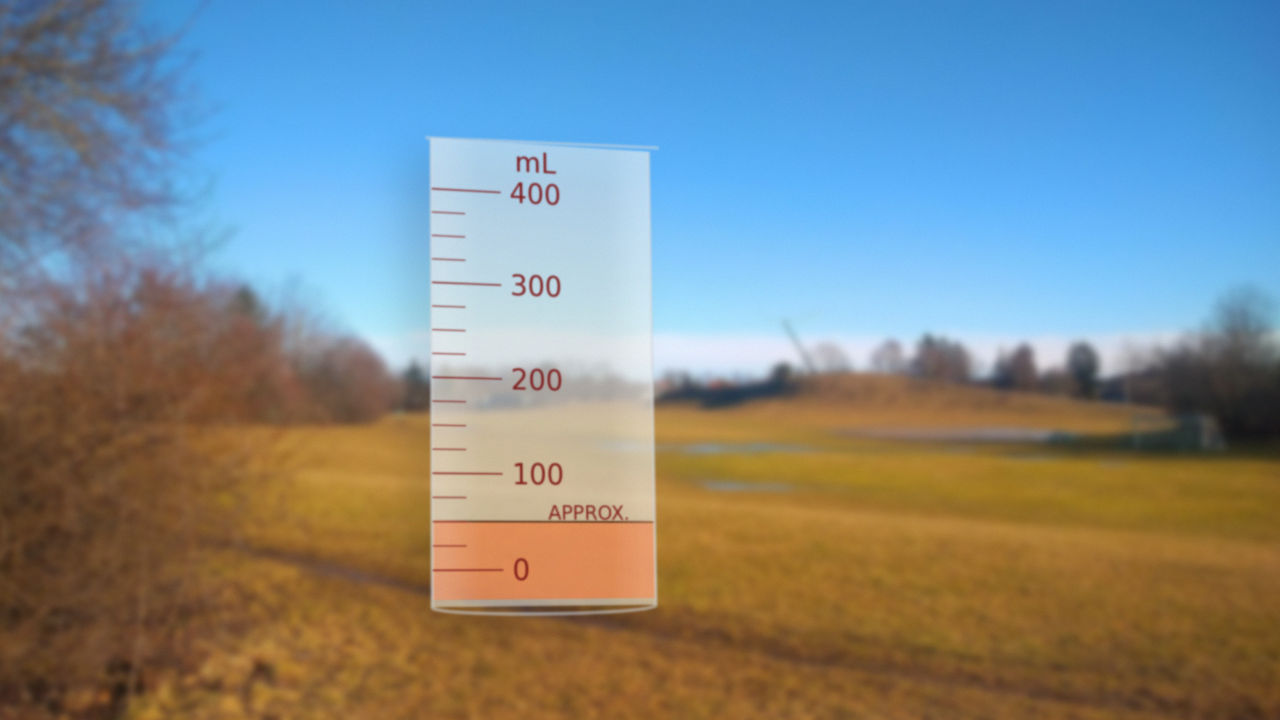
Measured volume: mL 50
